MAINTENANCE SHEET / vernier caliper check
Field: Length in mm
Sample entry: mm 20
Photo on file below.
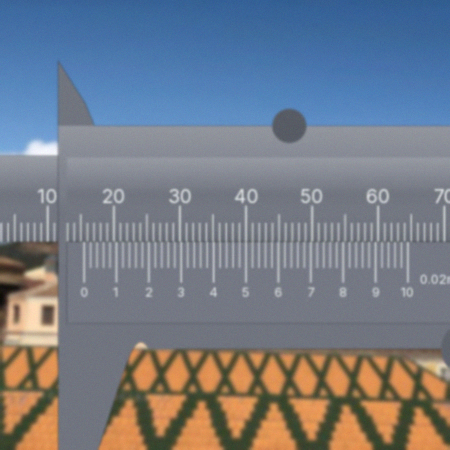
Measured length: mm 15.5
